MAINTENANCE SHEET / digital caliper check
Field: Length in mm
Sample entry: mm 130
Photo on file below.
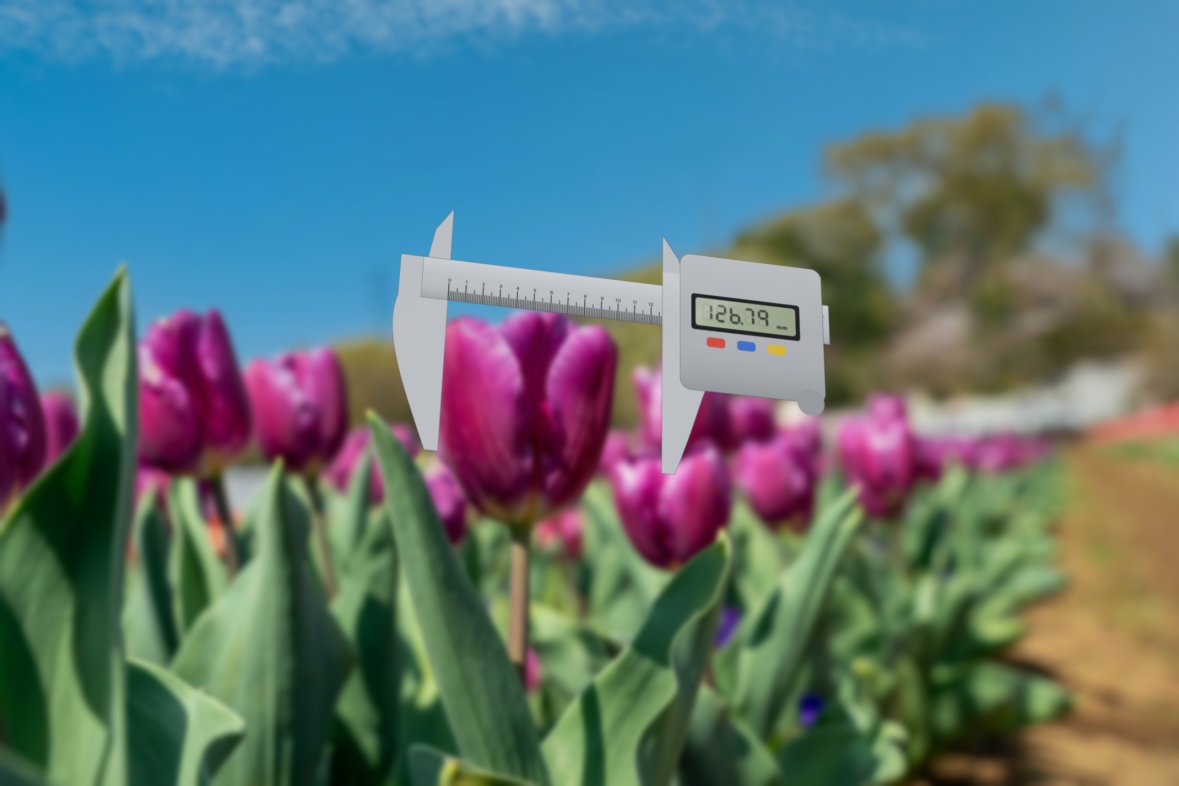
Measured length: mm 126.79
